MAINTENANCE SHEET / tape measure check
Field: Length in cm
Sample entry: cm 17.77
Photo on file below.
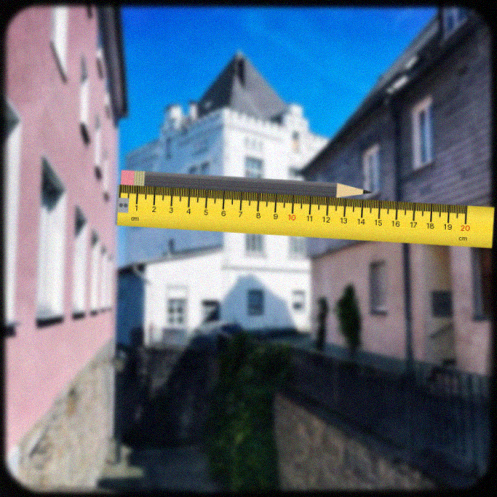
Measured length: cm 14.5
